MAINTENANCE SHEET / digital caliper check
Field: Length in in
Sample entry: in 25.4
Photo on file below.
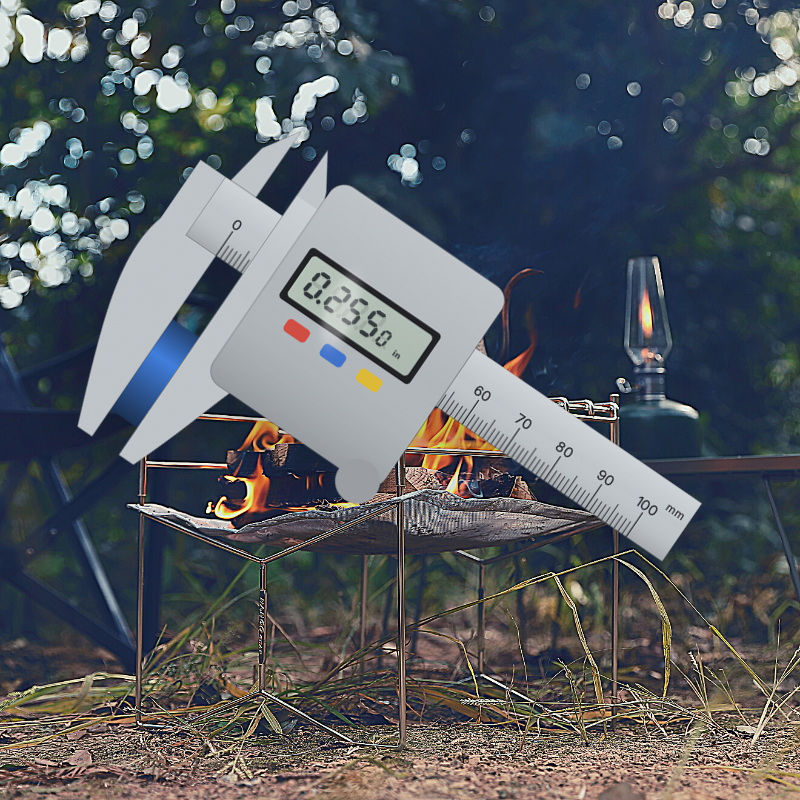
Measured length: in 0.2550
